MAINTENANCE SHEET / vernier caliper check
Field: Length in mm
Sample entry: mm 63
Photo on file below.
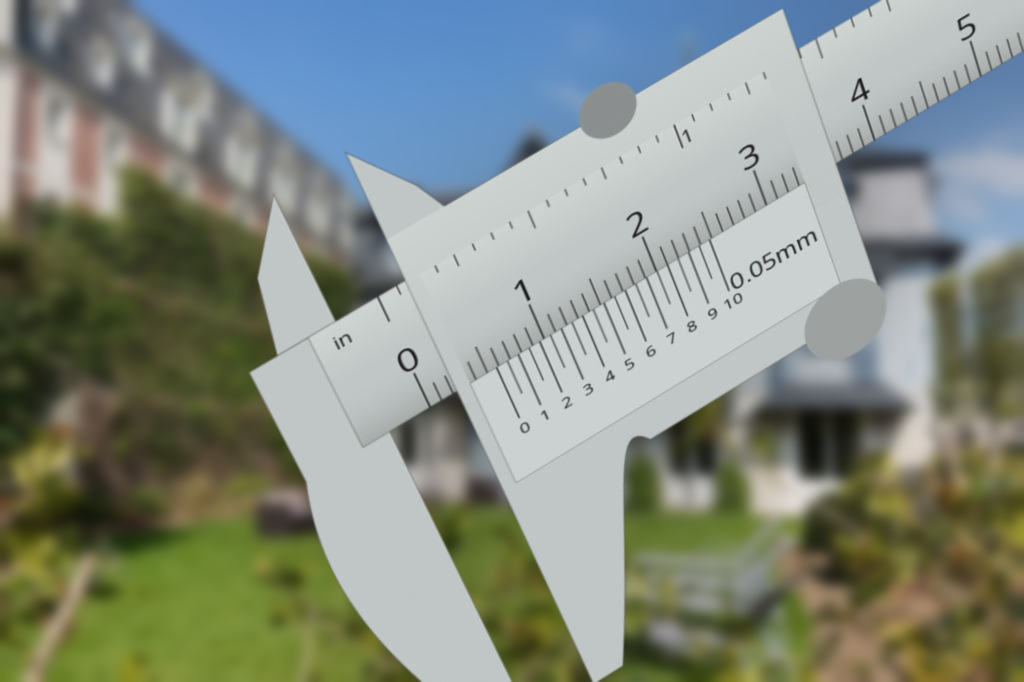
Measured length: mm 5.8
